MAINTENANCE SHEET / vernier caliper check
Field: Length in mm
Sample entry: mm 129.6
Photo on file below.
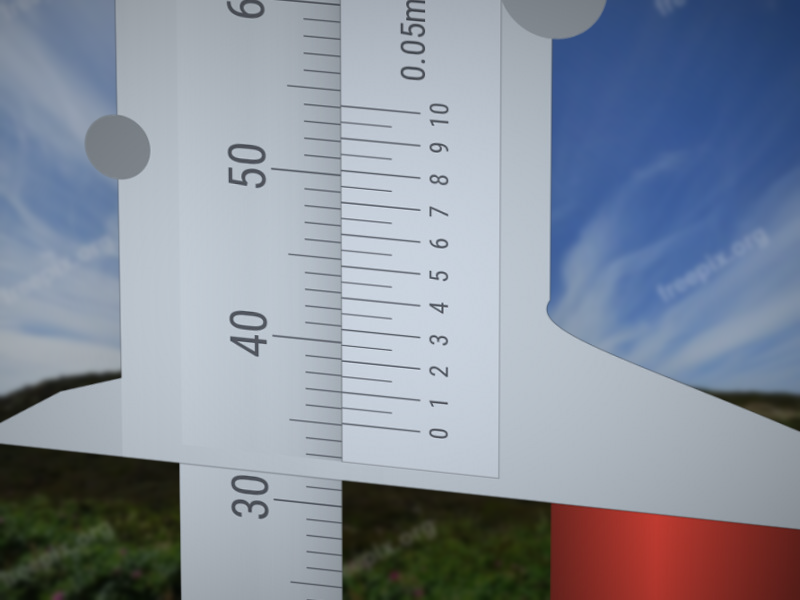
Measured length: mm 35.1
